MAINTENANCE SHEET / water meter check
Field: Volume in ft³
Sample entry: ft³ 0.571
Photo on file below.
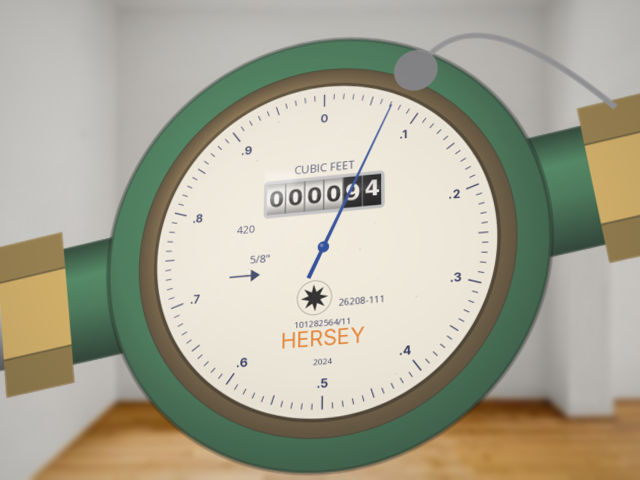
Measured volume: ft³ 94.07
